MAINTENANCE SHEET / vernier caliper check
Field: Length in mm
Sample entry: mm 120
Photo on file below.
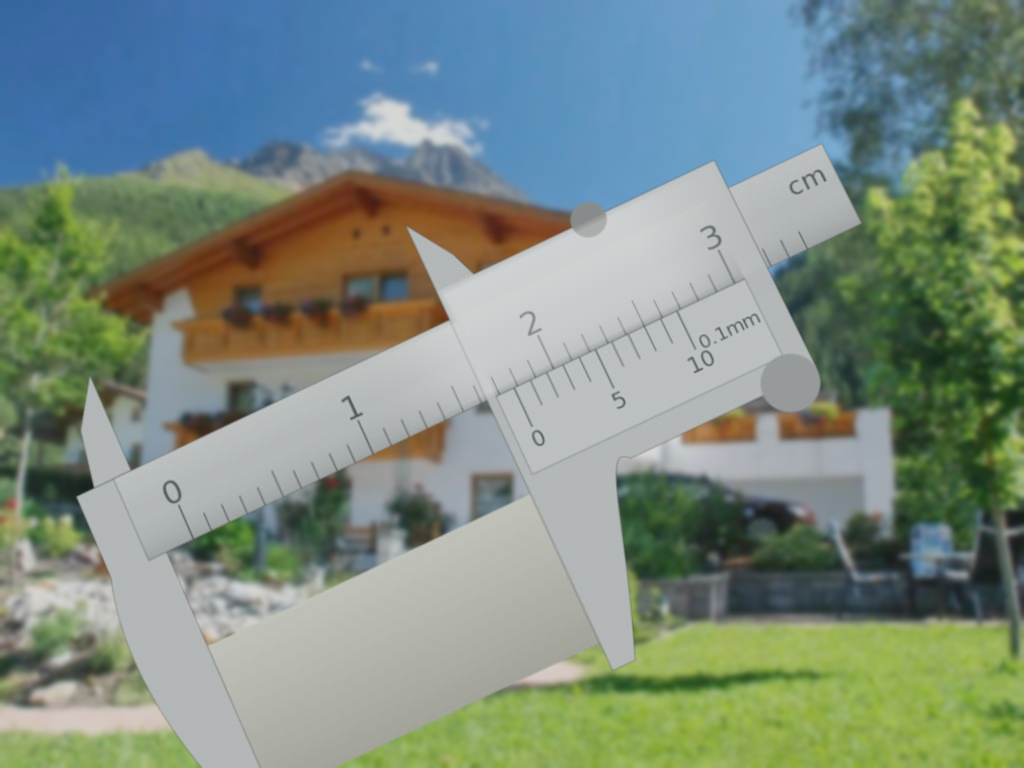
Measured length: mm 17.8
